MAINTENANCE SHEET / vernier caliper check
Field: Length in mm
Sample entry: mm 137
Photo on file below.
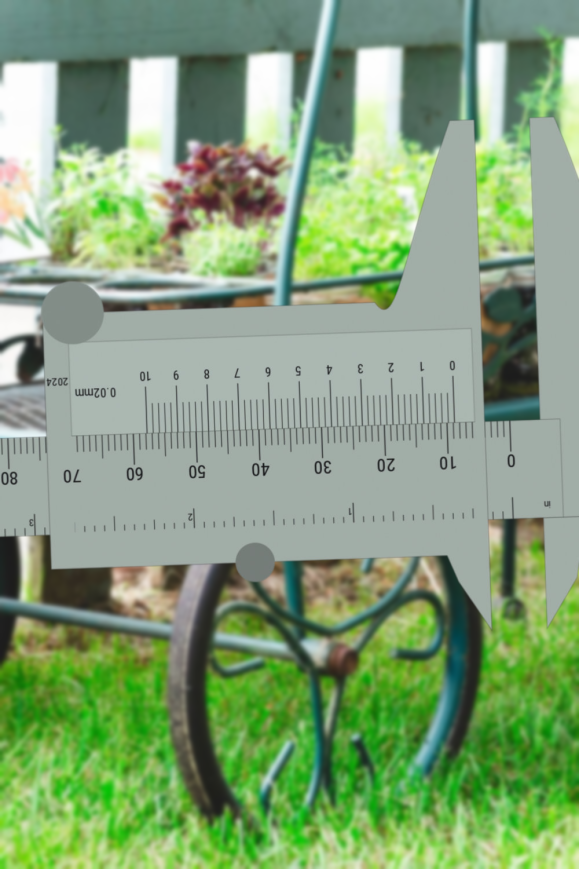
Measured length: mm 8.8
